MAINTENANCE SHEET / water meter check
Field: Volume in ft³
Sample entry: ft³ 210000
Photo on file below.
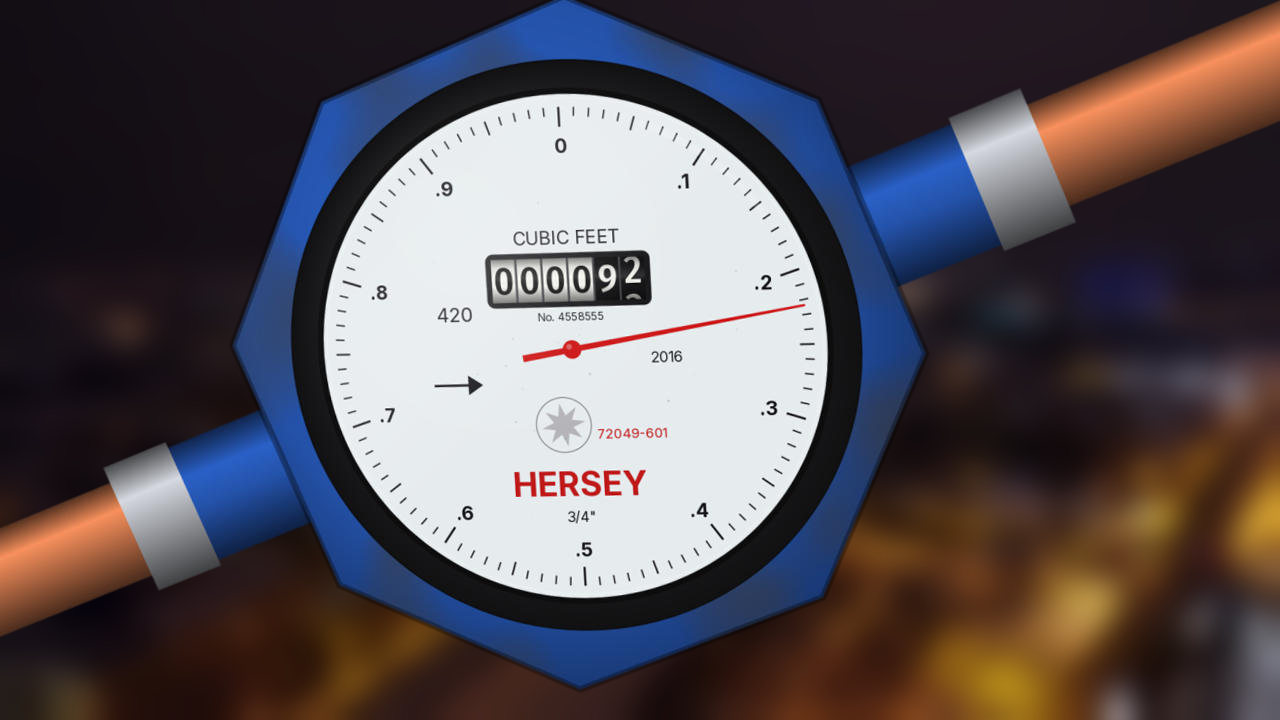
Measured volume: ft³ 92.22
